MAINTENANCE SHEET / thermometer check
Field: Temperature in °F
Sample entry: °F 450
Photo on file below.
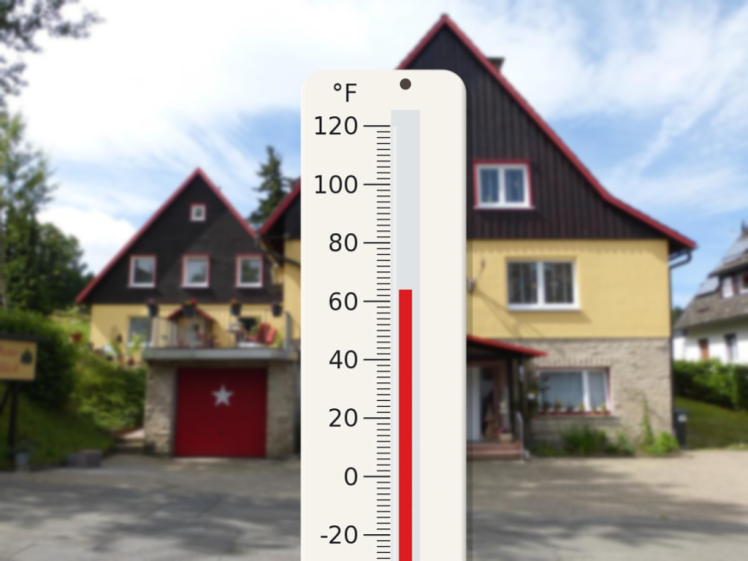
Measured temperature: °F 64
